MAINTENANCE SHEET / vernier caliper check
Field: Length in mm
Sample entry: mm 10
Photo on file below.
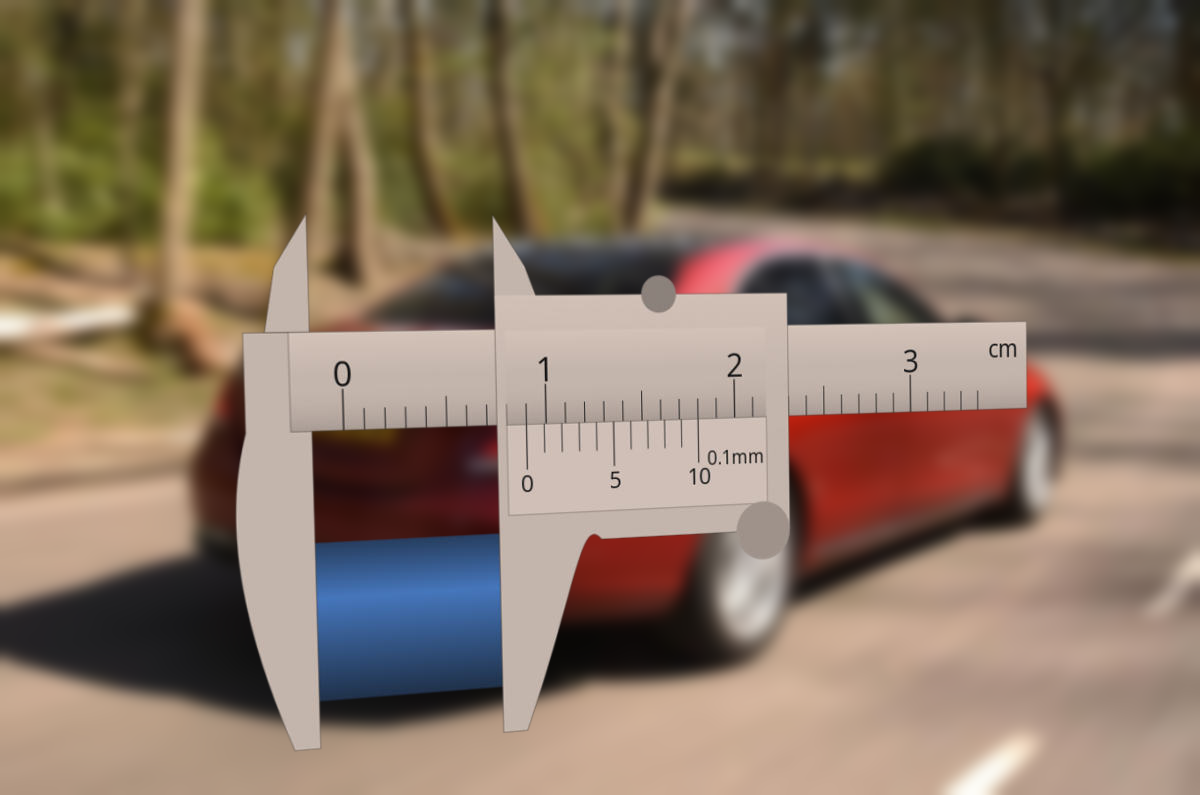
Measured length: mm 9.0
